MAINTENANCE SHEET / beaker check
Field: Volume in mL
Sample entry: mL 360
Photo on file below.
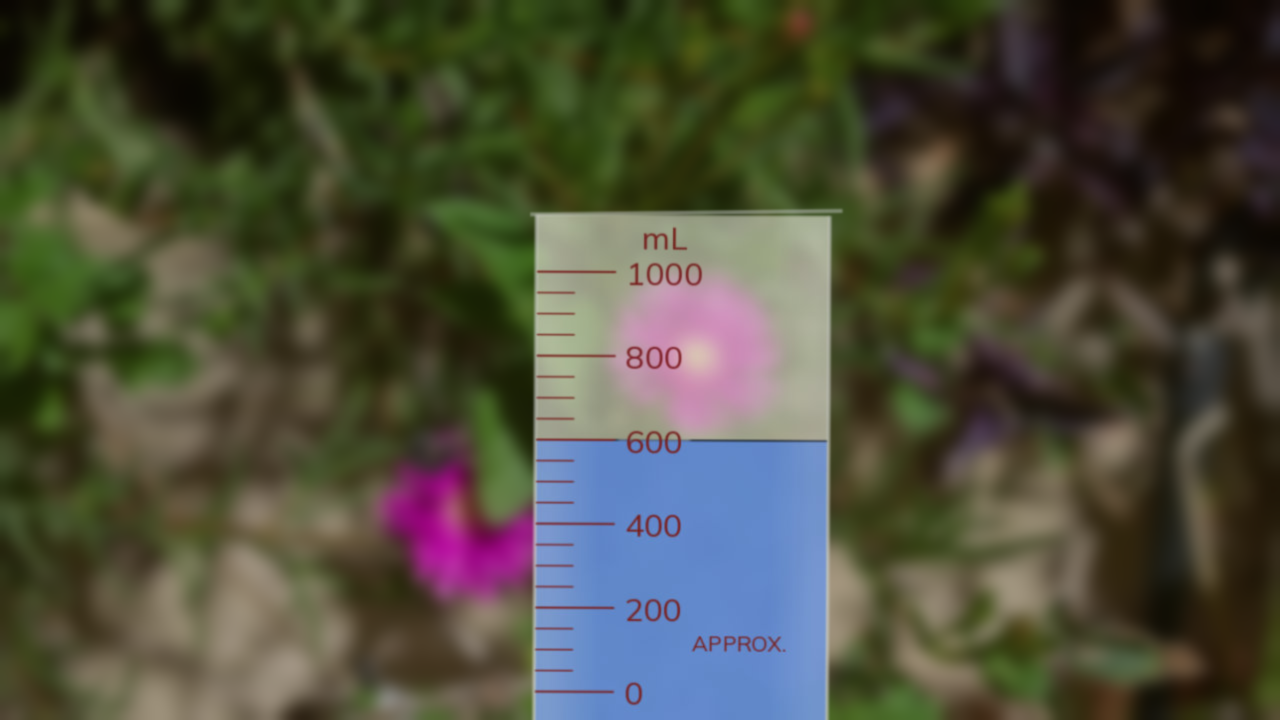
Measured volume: mL 600
